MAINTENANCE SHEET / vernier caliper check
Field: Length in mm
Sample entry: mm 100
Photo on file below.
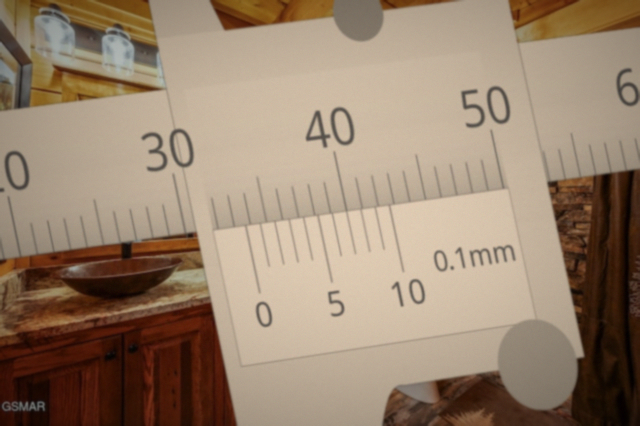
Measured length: mm 33.7
